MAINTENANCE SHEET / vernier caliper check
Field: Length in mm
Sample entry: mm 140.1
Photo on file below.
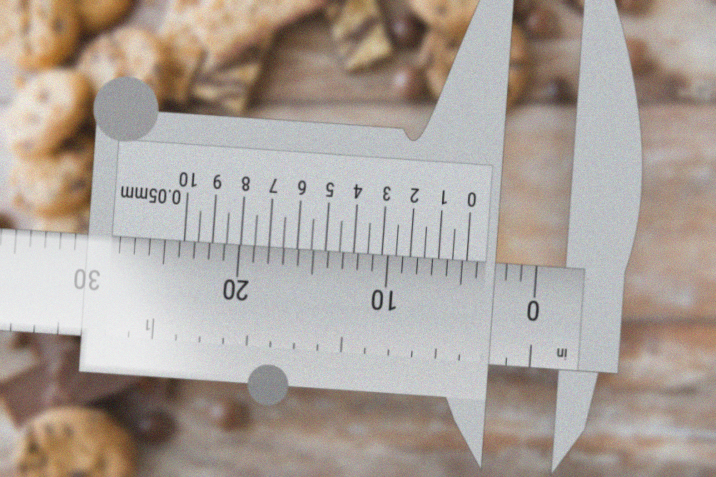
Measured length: mm 4.7
